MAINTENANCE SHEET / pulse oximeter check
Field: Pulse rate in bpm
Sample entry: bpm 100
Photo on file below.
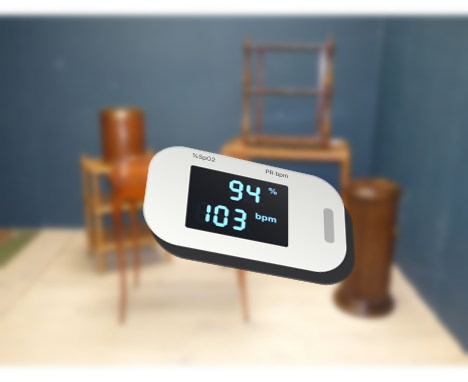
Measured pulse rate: bpm 103
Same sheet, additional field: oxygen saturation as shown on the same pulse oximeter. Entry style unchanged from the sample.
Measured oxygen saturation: % 94
